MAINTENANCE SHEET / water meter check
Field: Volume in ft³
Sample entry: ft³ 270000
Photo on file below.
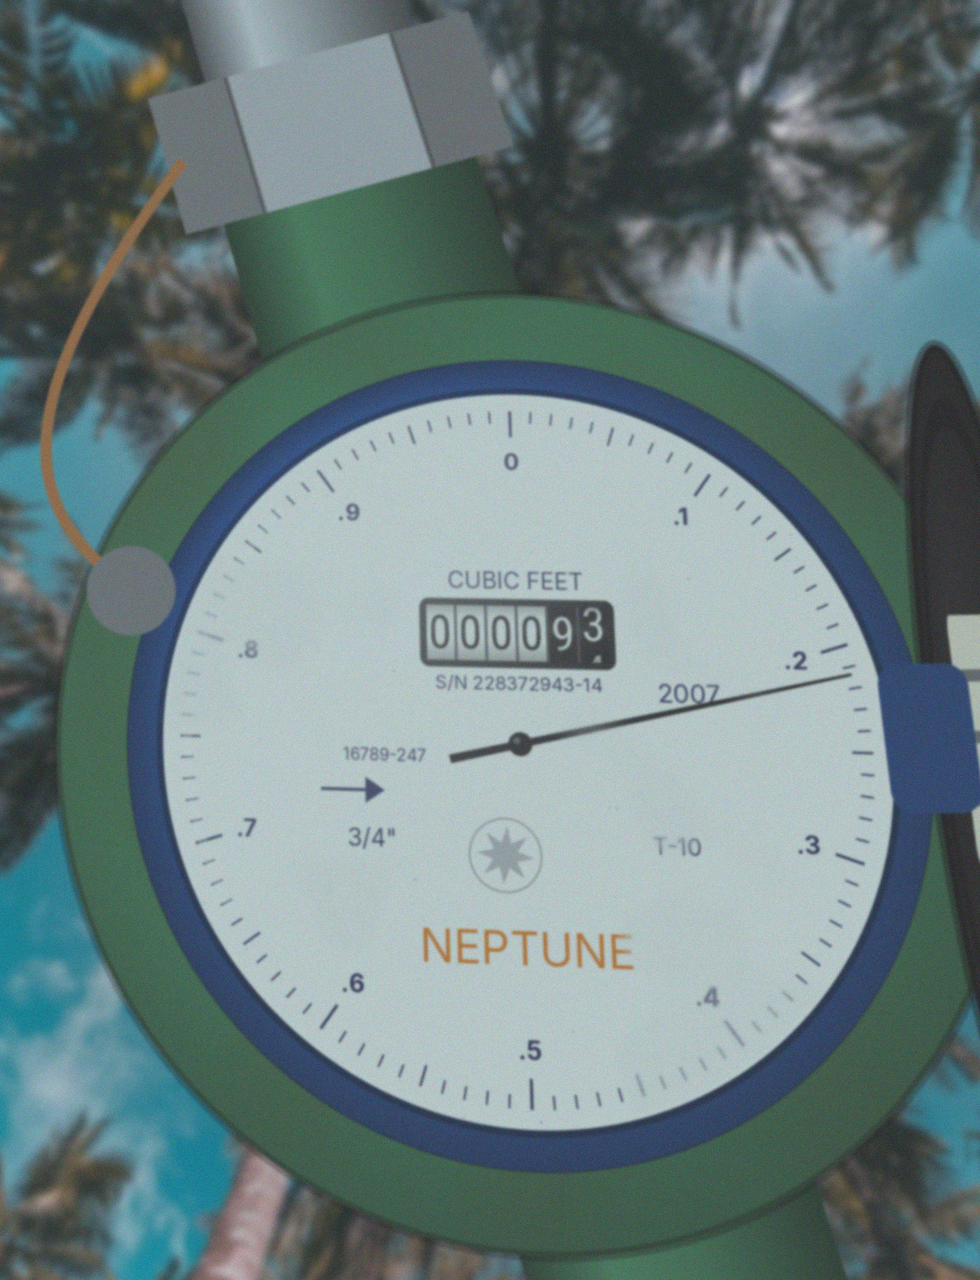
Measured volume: ft³ 93.21
